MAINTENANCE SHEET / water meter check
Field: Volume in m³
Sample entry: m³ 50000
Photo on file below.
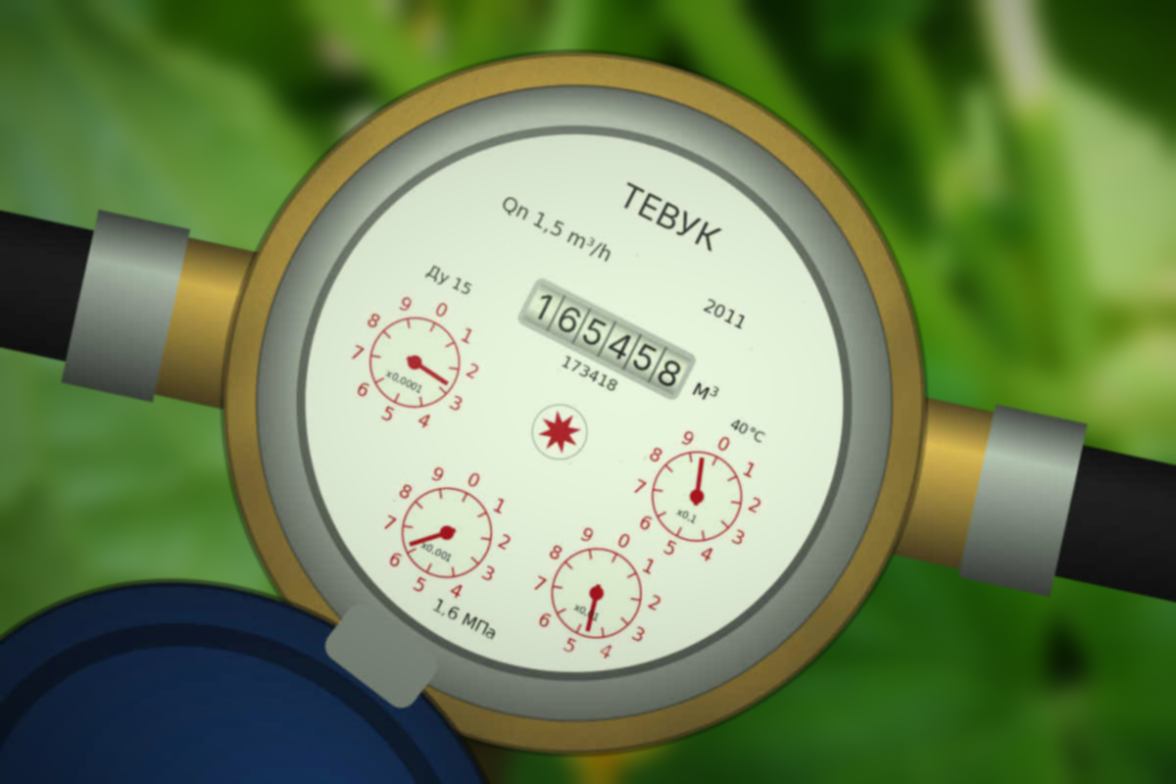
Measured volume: m³ 165457.9462
